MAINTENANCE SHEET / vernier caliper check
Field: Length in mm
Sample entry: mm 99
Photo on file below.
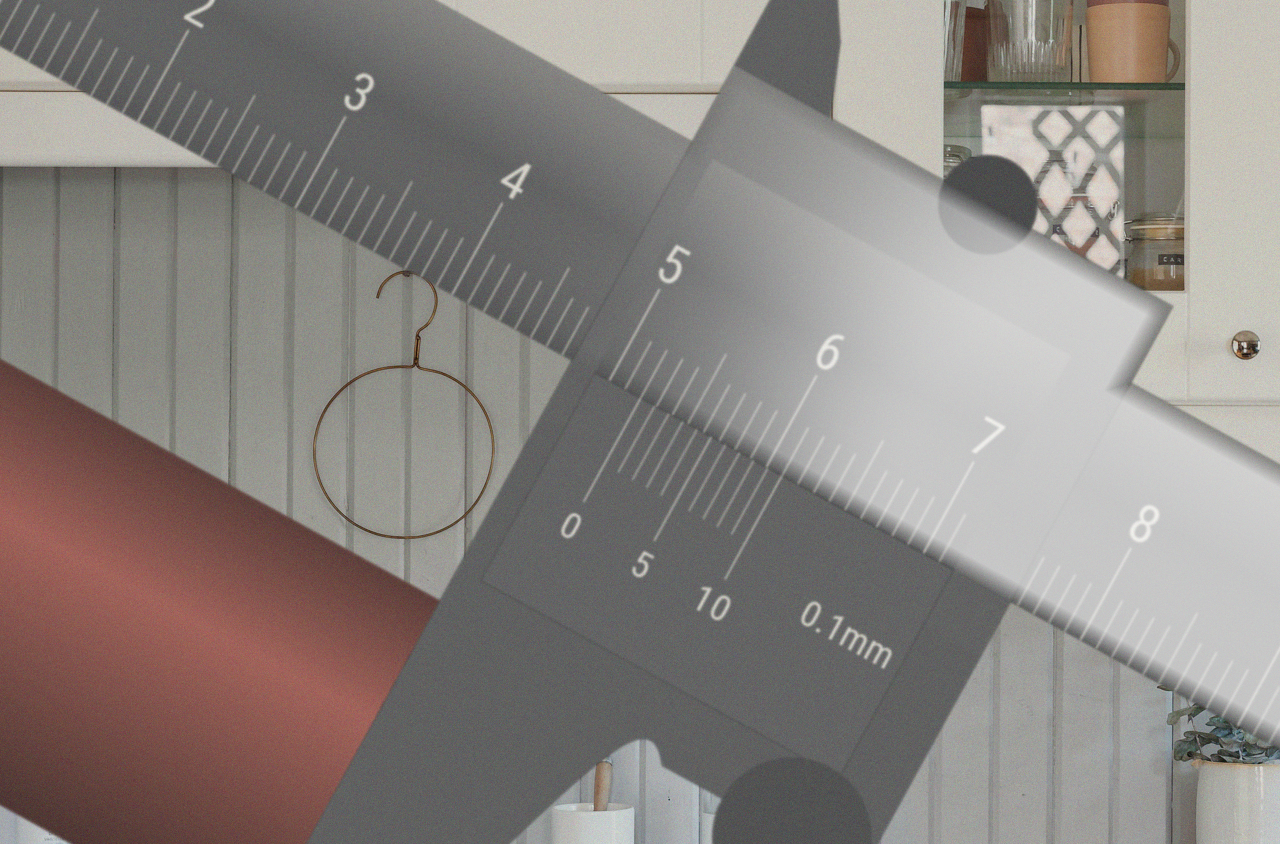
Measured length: mm 52.0
